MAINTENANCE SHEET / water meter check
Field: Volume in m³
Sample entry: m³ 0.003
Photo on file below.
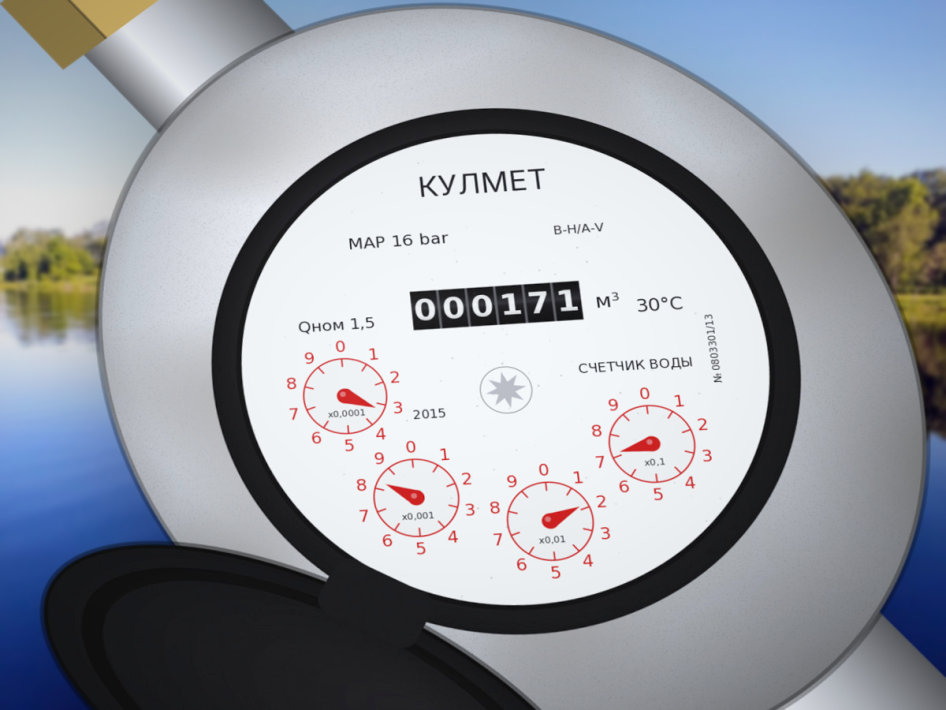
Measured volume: m³ 171.7183
